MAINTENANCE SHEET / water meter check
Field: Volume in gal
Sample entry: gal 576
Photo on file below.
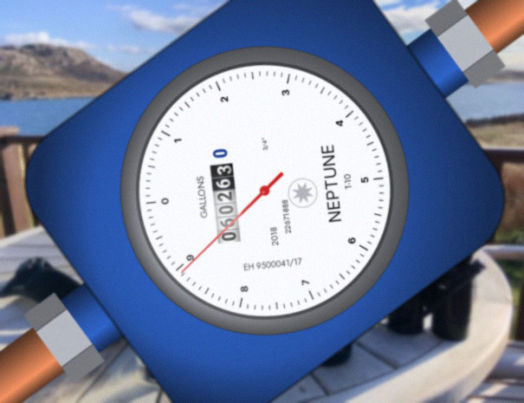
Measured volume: gal 602628.9
